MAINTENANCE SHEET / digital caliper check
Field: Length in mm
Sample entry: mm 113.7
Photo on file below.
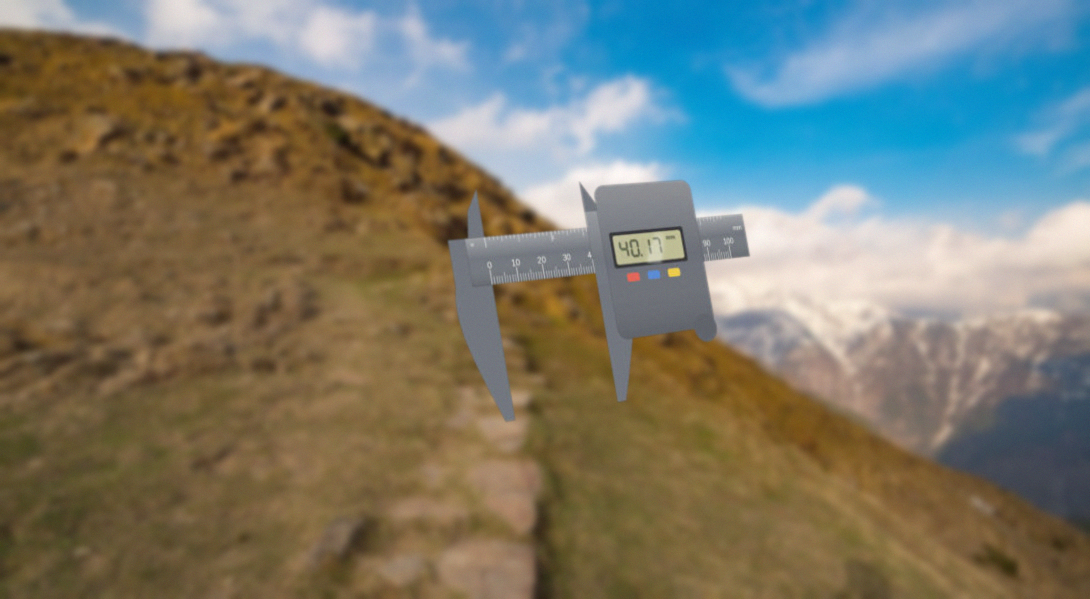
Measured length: mm 40.17
